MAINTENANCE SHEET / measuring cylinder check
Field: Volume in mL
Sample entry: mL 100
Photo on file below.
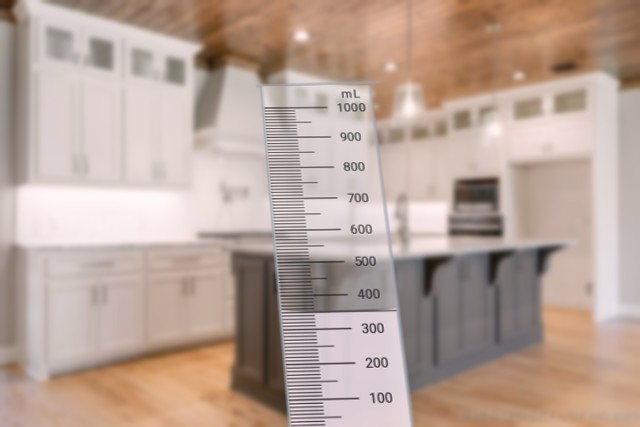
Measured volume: mL 350
